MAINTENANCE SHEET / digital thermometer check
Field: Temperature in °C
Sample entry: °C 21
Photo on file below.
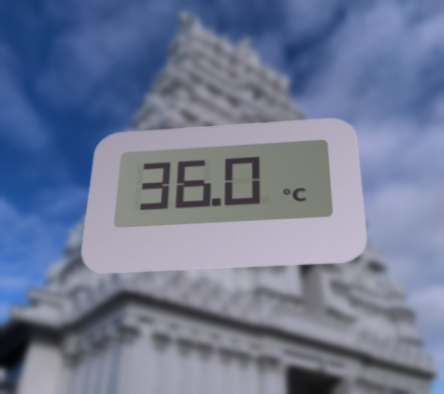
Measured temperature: °C 36.0
